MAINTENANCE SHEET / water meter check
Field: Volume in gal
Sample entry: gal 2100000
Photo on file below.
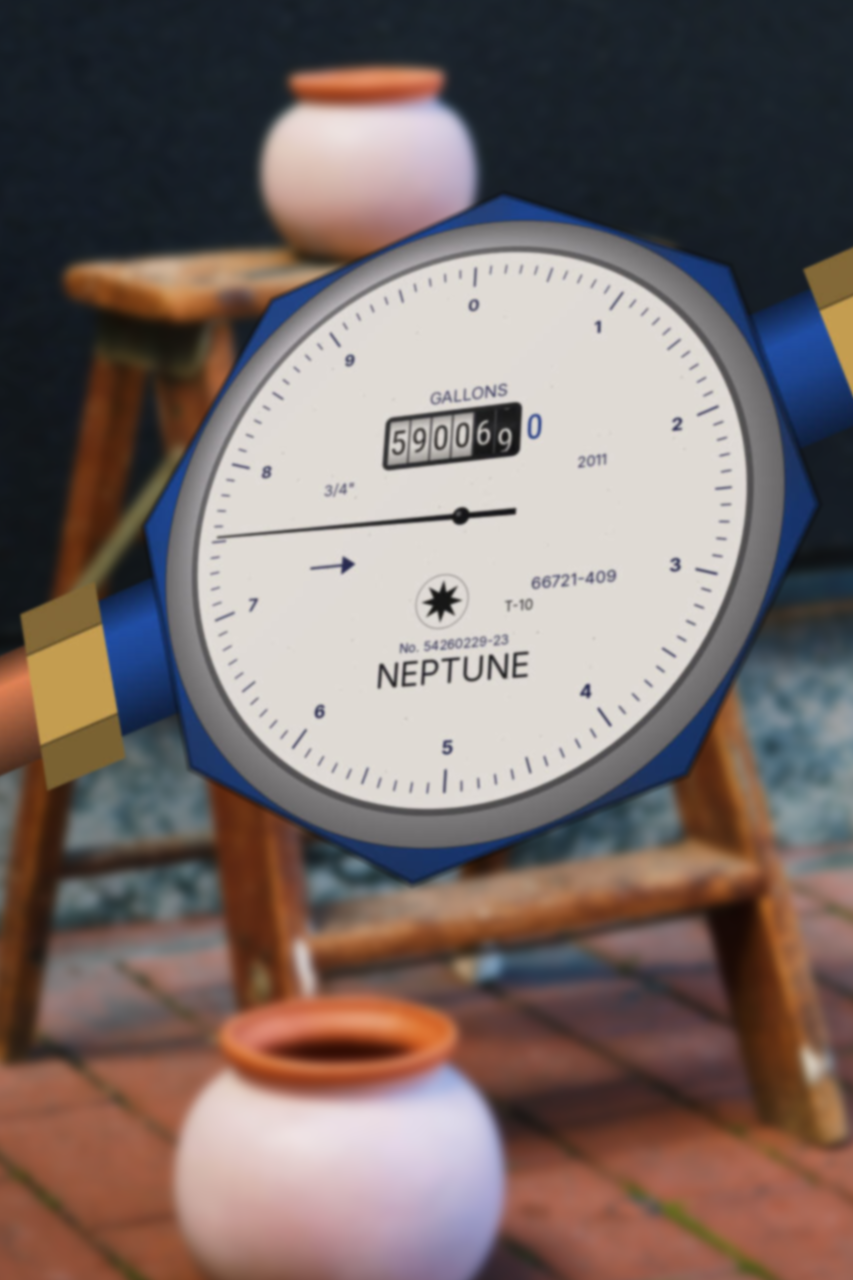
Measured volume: gal 5900687.5
